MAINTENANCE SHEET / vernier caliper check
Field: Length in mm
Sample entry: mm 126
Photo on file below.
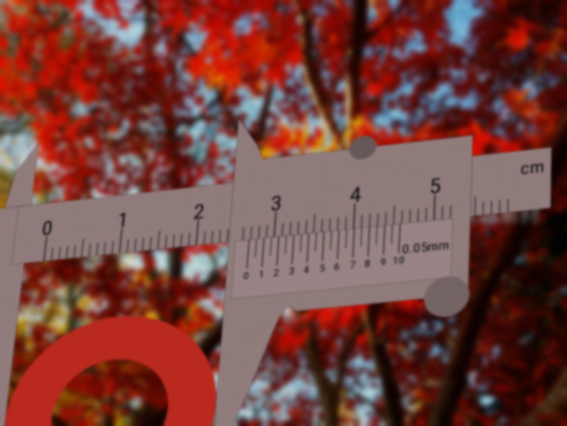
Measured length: mm 26.8
